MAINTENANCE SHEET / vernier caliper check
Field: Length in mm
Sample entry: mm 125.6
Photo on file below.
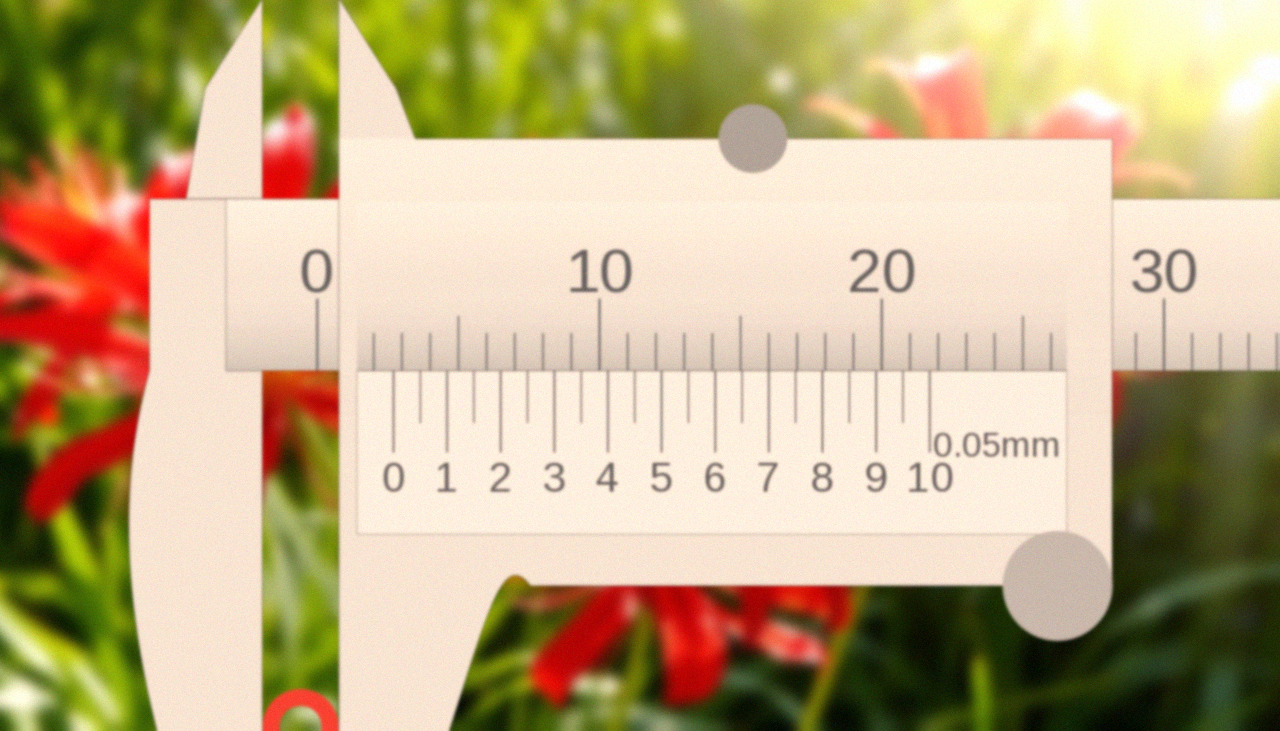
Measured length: mm 2.7
